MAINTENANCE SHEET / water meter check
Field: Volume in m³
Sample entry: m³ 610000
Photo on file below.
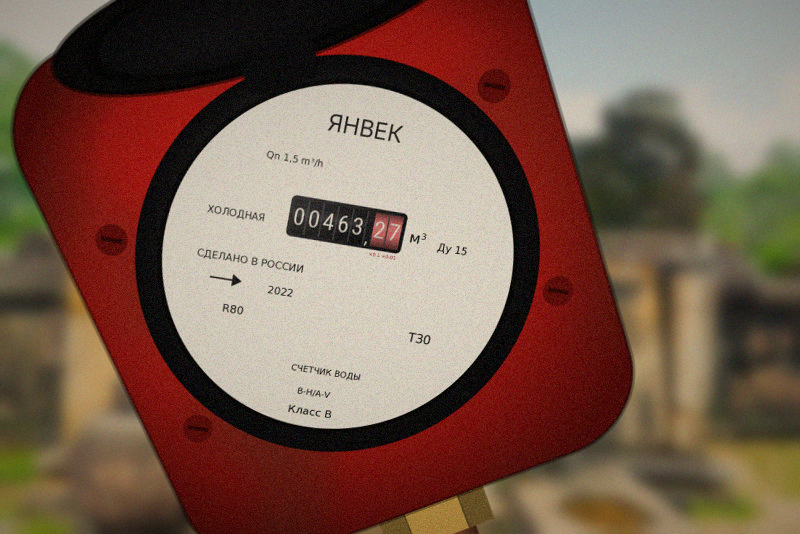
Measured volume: m³ 463.27
